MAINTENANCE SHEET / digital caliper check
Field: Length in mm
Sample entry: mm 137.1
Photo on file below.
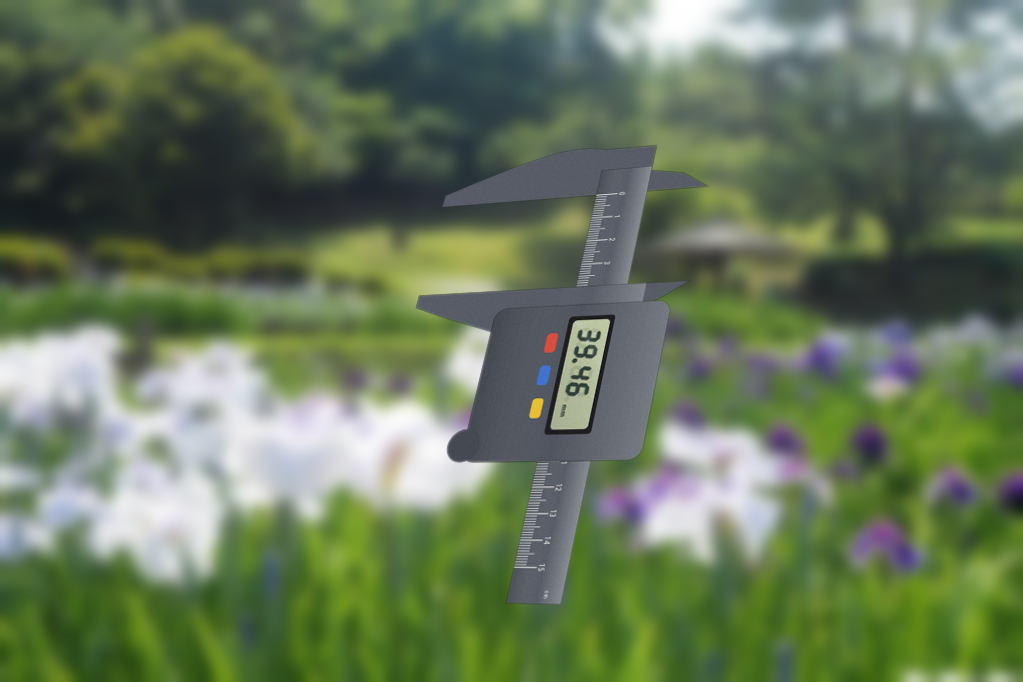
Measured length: mm 39.46
